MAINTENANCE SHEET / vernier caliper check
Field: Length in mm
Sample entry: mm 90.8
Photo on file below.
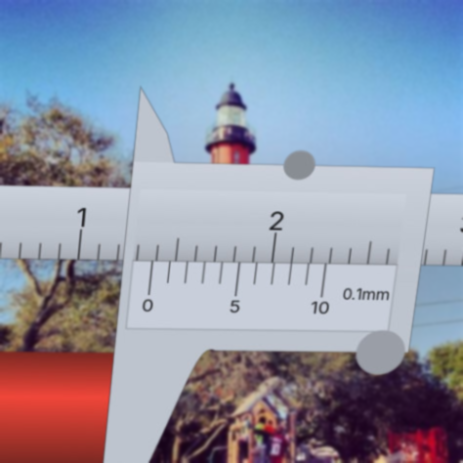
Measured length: mm 13.8
